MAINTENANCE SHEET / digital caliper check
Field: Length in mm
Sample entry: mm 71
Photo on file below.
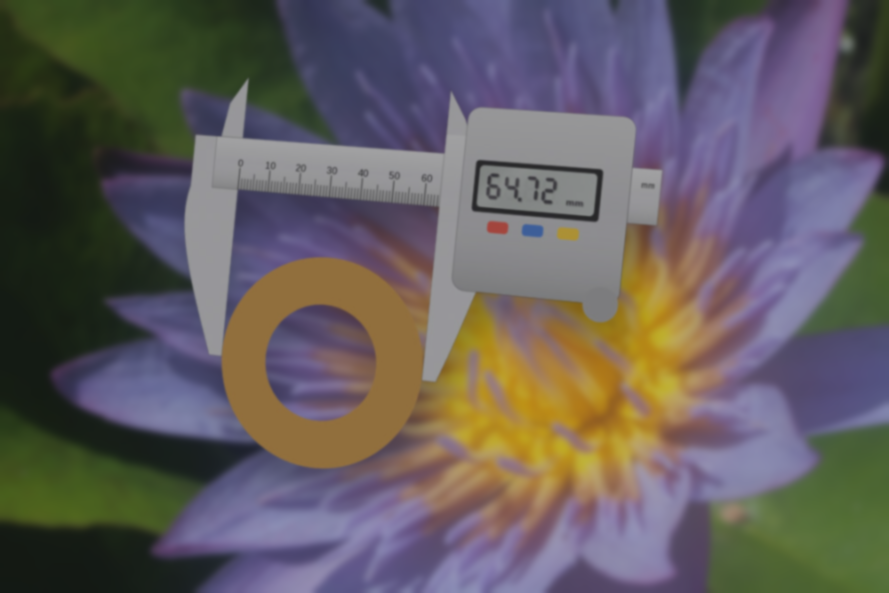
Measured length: mm 64.72
